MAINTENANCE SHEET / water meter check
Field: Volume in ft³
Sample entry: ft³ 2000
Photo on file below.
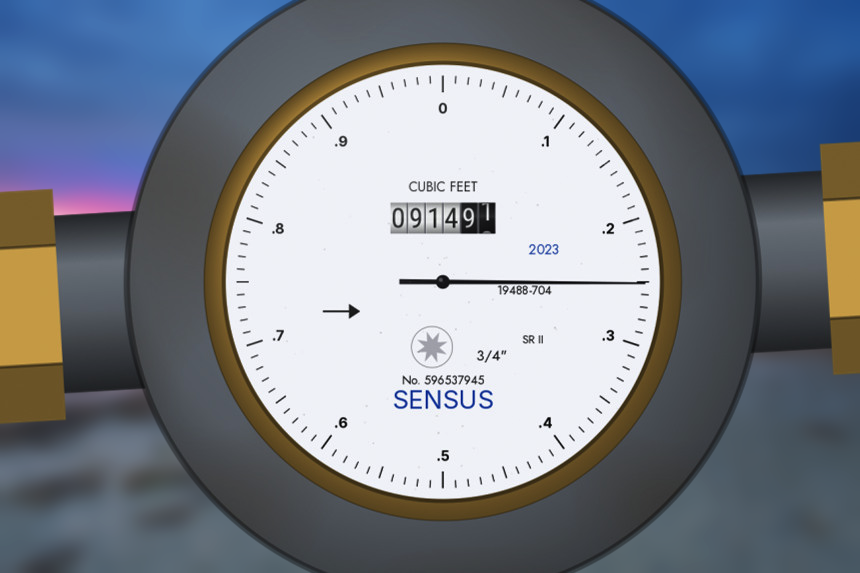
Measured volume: ft³ 91491.25
